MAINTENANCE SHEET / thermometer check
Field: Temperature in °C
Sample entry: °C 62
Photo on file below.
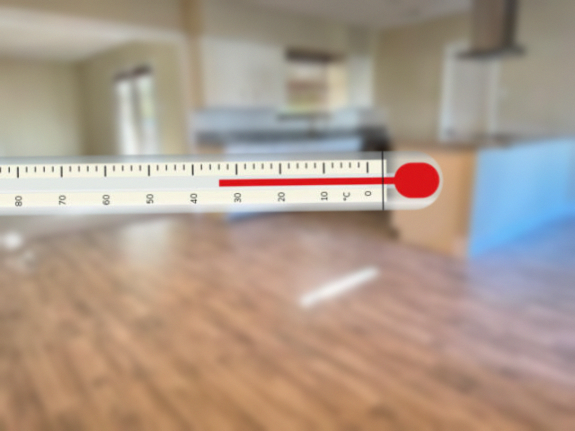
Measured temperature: °C 34
